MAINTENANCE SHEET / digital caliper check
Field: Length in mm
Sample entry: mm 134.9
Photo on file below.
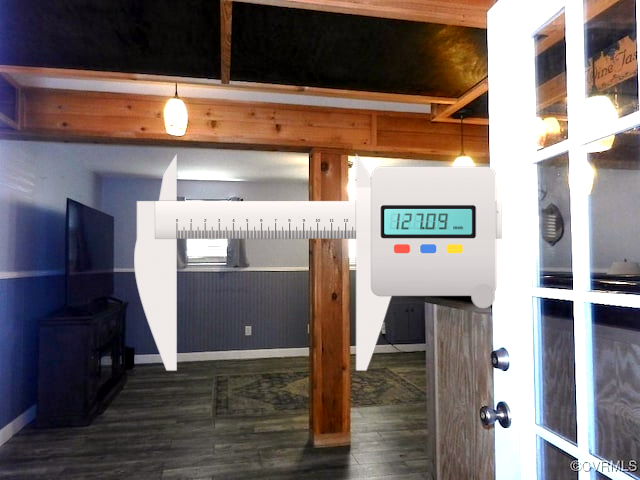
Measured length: mm 127.09
